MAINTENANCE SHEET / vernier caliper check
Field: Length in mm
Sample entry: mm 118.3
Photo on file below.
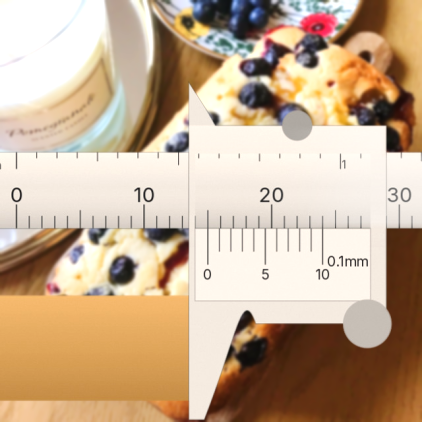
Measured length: mm 15.0
